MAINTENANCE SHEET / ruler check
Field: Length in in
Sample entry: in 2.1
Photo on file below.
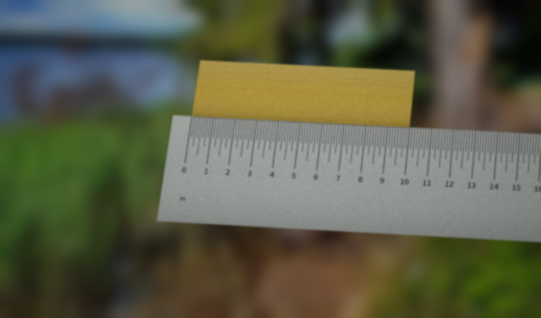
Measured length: in 10
